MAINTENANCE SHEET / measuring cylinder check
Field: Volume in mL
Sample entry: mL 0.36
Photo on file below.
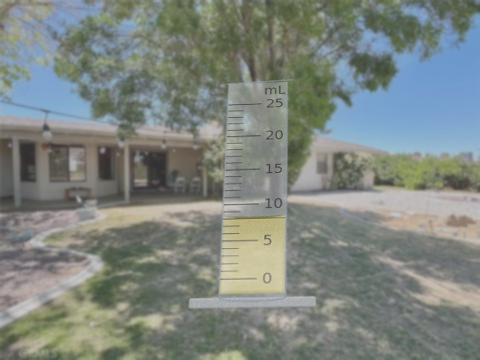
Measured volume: mL 8
